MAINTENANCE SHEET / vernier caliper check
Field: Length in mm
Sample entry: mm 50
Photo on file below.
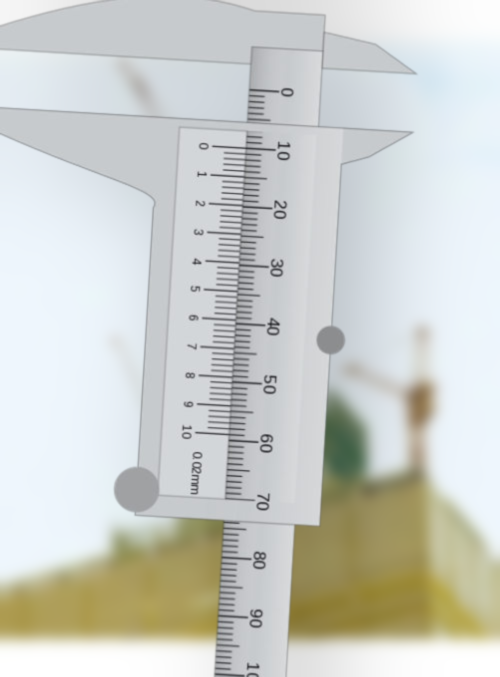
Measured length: mm 10.0
